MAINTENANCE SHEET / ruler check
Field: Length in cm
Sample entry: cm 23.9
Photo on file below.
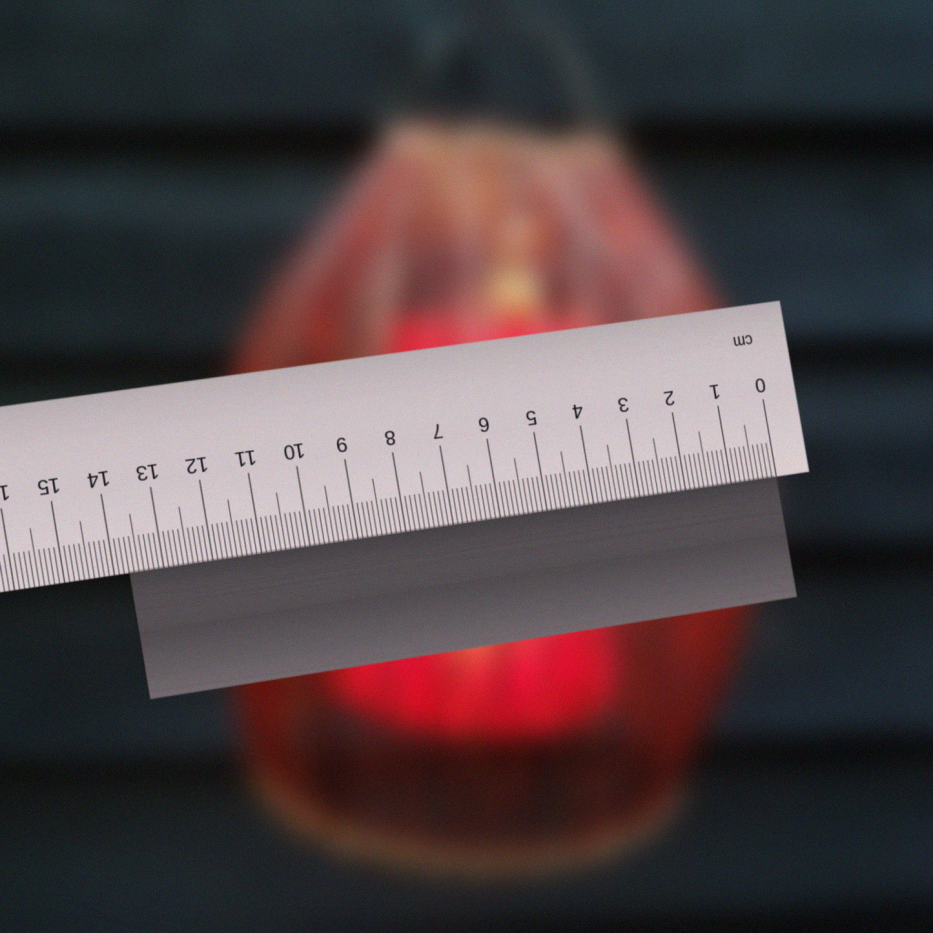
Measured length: cm 13.7
